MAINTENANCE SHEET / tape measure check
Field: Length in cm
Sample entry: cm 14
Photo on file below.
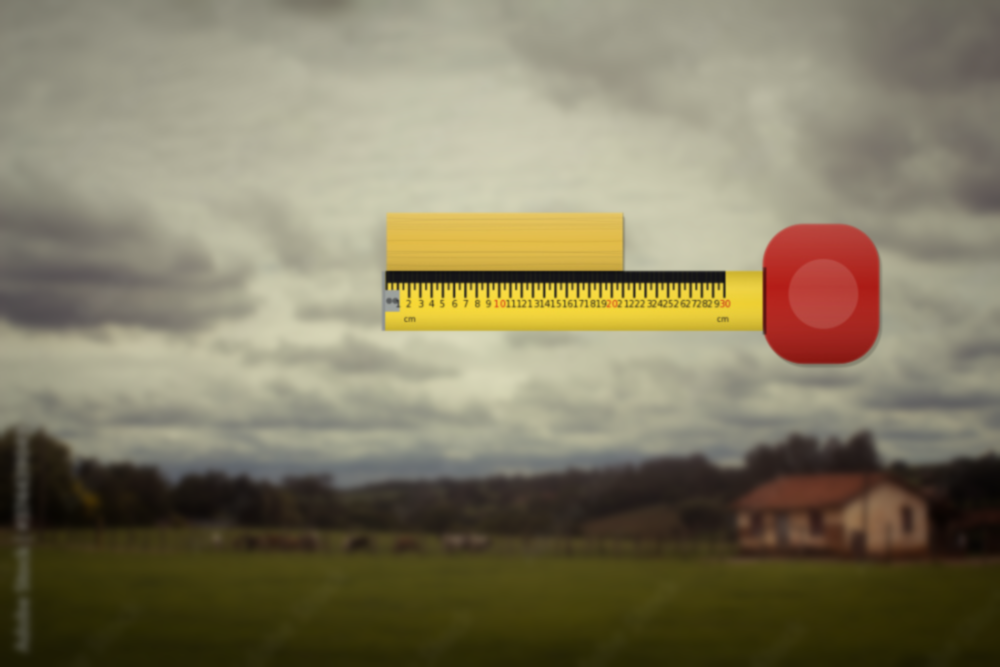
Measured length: cm 21
